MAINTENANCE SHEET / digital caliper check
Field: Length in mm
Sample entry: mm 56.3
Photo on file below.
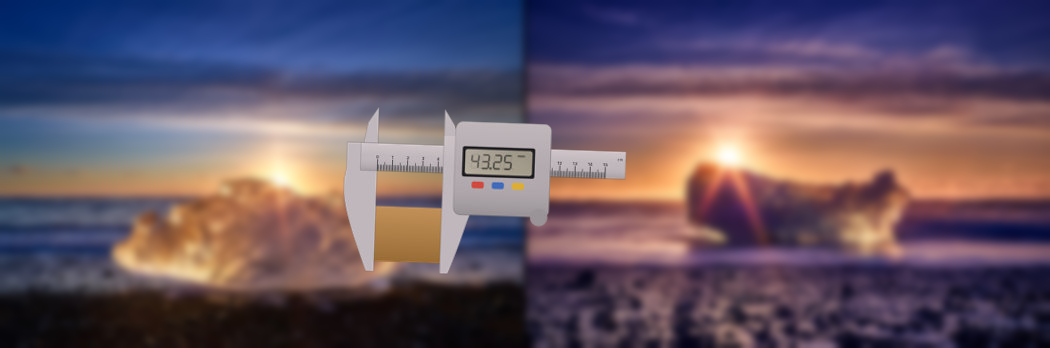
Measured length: mm 43.25
